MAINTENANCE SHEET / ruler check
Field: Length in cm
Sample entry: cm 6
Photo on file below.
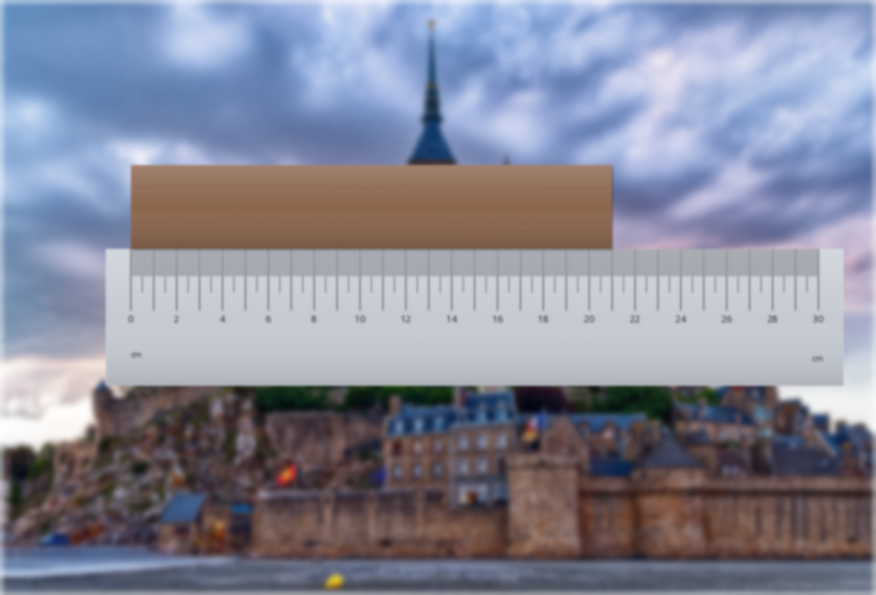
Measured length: cm 21
